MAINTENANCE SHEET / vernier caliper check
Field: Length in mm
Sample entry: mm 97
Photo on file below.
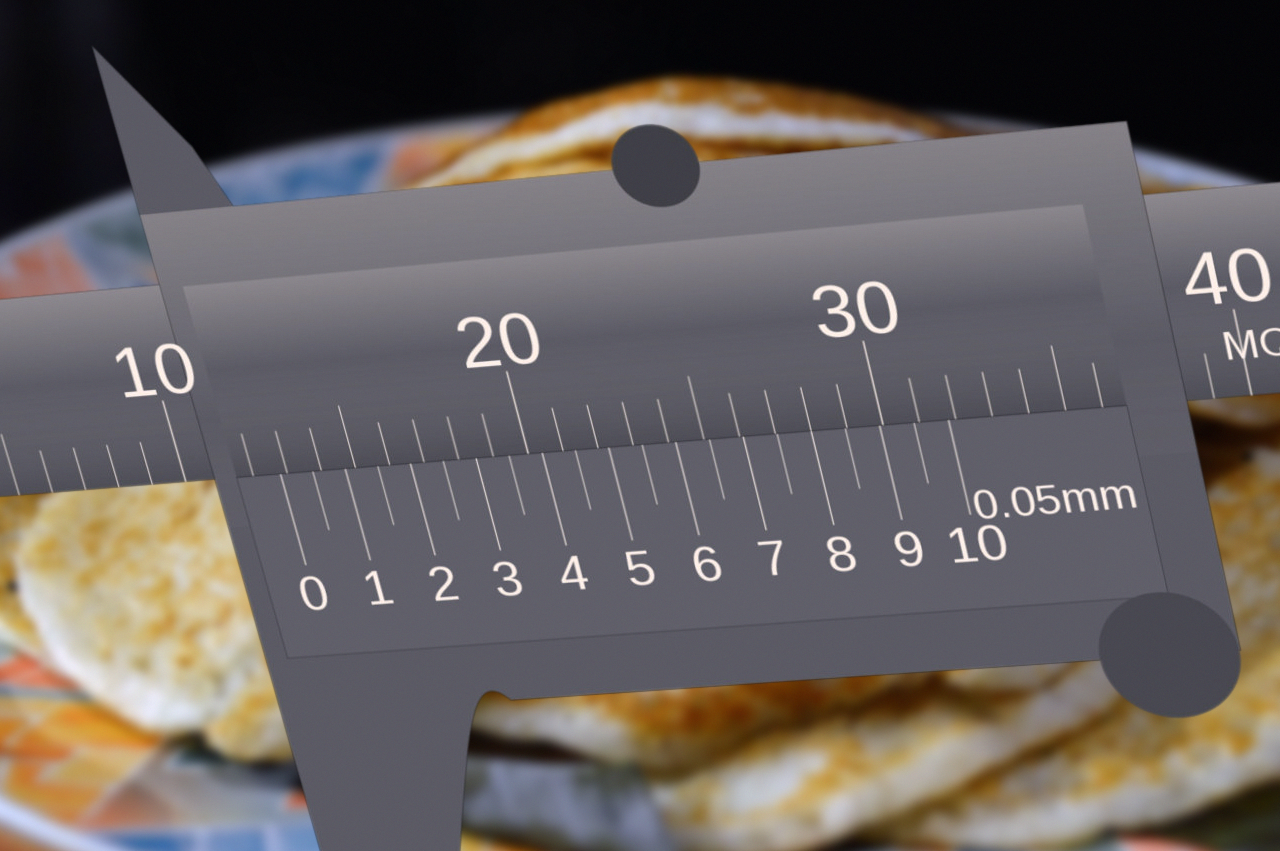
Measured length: mm 12.80
